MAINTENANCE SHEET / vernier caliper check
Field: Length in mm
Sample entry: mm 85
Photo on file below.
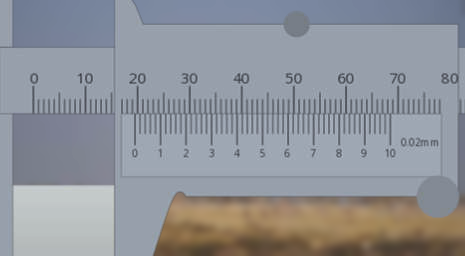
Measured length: mm 19.5
